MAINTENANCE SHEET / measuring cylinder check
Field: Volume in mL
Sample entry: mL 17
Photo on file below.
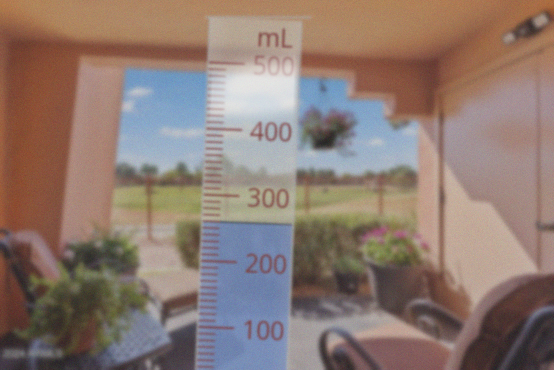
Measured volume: mL 260
